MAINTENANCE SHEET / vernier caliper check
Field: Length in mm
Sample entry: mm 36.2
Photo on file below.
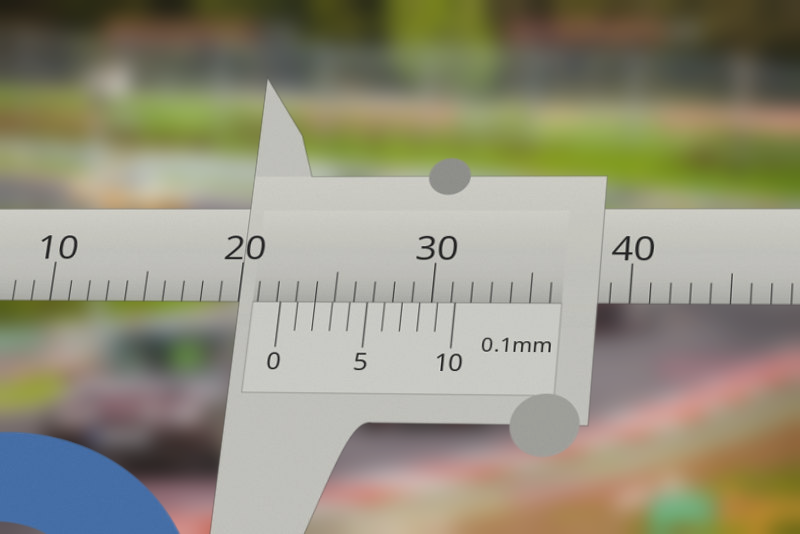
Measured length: mm 22.2
